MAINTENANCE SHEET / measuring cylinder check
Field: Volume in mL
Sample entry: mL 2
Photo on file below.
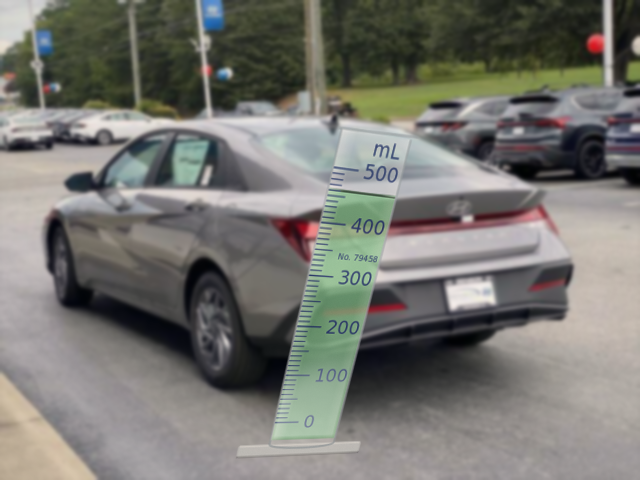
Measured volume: mL 460
